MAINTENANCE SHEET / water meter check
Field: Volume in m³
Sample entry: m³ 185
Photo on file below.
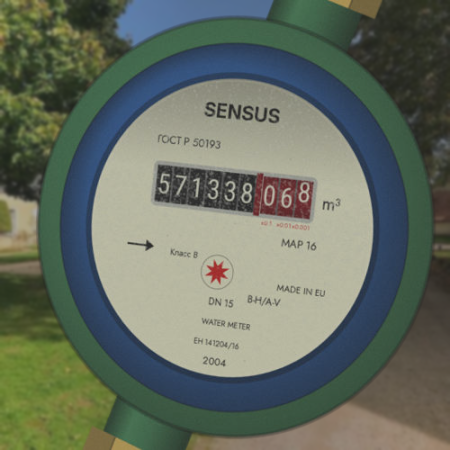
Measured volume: m³ 571338.068
